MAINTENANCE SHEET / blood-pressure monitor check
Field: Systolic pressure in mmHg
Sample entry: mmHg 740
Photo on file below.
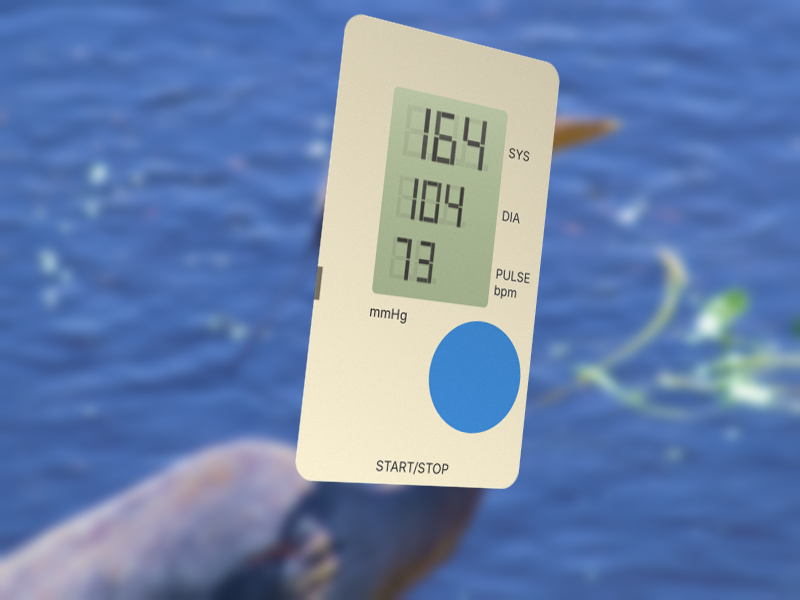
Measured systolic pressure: mmHg 164
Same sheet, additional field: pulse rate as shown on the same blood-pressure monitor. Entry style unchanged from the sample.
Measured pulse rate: bpm 73
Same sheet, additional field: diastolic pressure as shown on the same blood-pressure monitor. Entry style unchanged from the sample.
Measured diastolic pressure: mmHg 104
